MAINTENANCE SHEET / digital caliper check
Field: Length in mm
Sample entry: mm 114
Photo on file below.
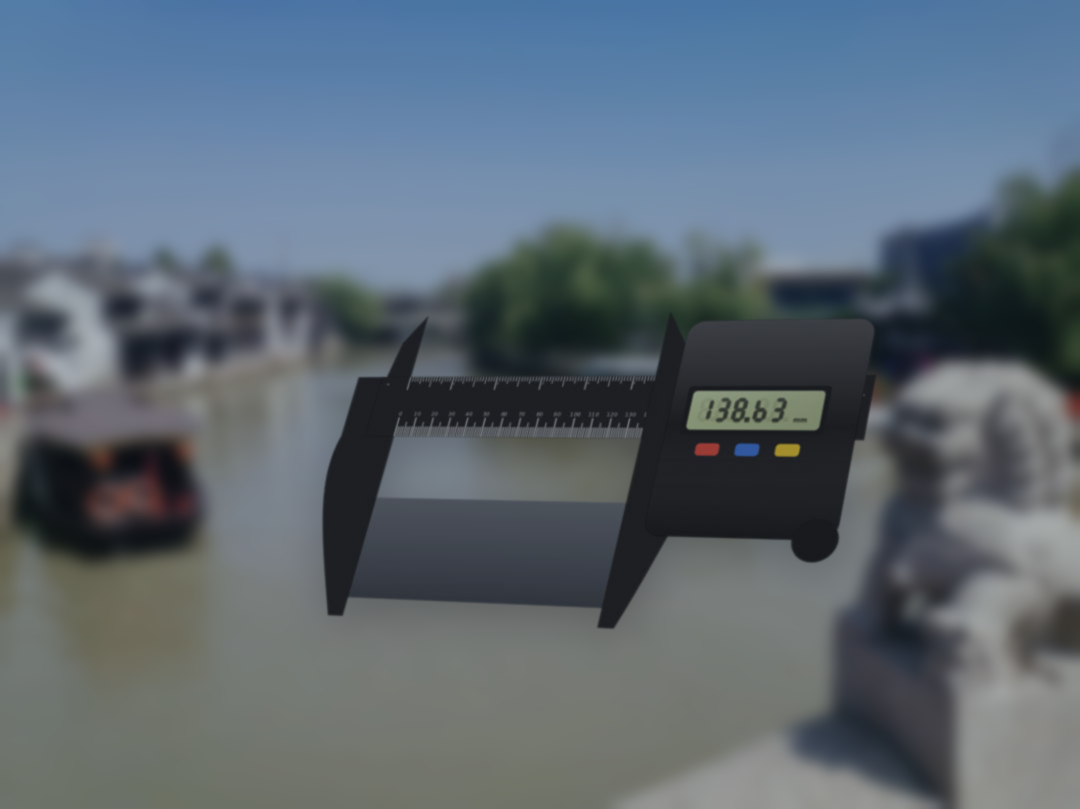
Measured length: mm 138.63
